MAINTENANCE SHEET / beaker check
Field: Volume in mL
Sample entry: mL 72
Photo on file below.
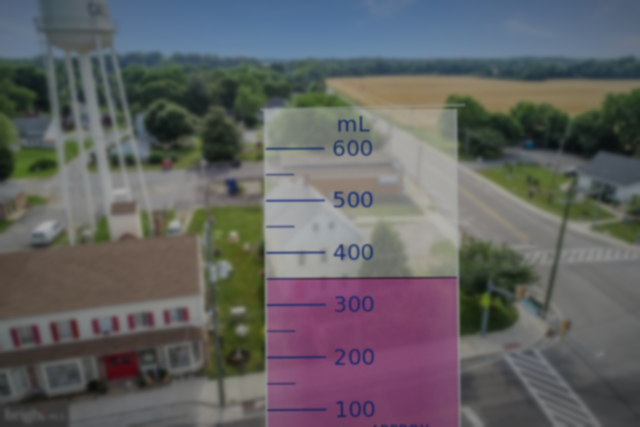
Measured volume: mL 350
